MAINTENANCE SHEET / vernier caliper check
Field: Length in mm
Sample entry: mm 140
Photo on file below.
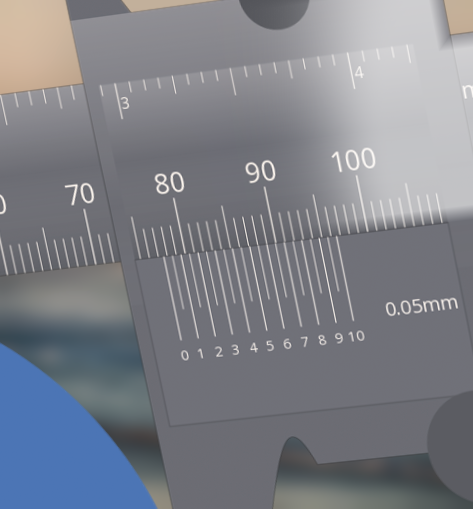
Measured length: mm 77.6
